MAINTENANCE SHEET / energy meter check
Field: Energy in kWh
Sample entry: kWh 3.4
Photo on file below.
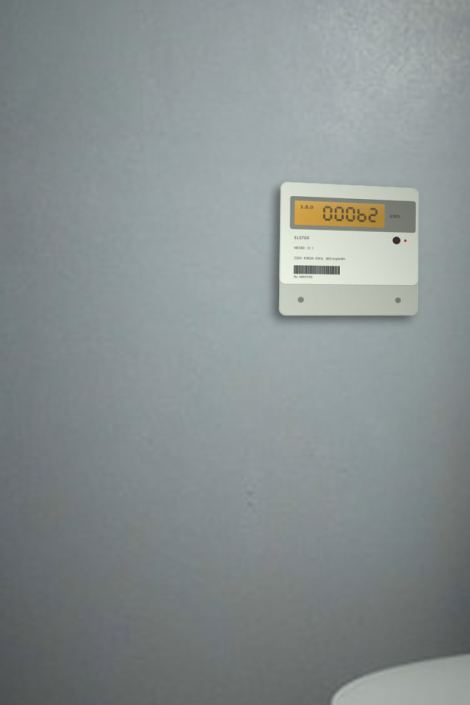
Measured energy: kWh 62
